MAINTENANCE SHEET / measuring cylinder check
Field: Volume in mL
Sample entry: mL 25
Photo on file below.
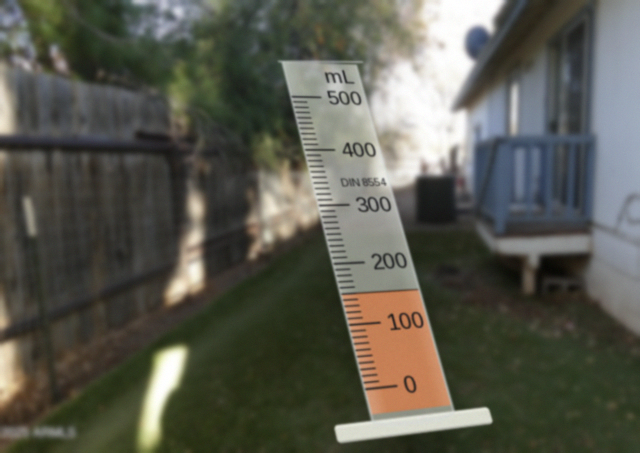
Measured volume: mL 150
